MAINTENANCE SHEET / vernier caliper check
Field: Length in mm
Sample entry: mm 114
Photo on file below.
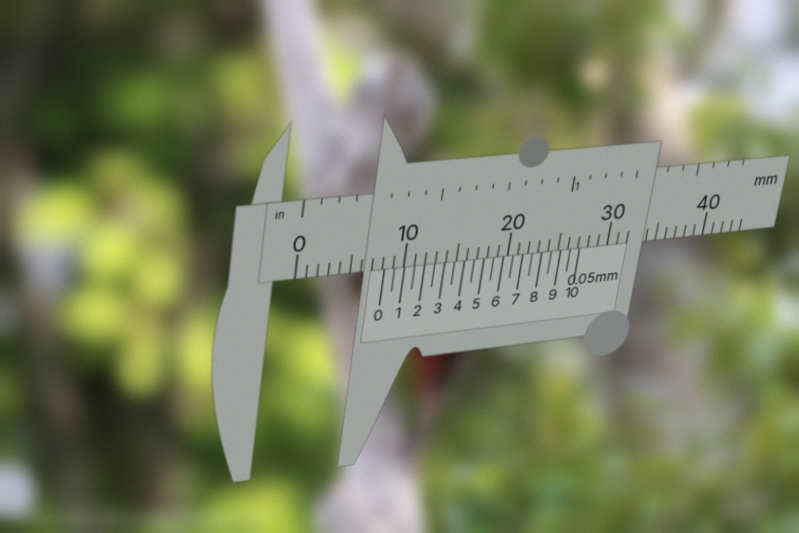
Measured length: mm 8.2
